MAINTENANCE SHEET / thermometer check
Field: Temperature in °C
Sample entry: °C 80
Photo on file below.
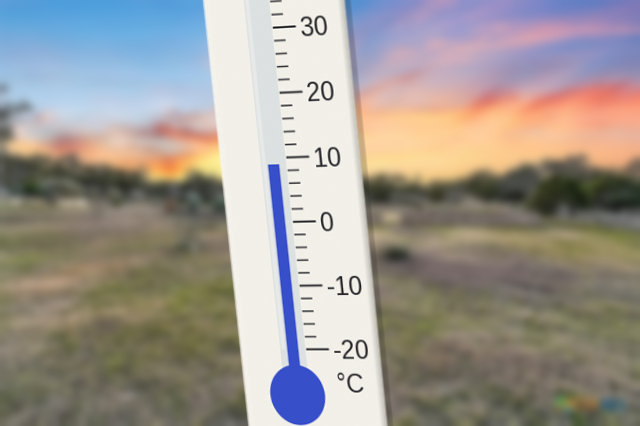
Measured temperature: °C 9
